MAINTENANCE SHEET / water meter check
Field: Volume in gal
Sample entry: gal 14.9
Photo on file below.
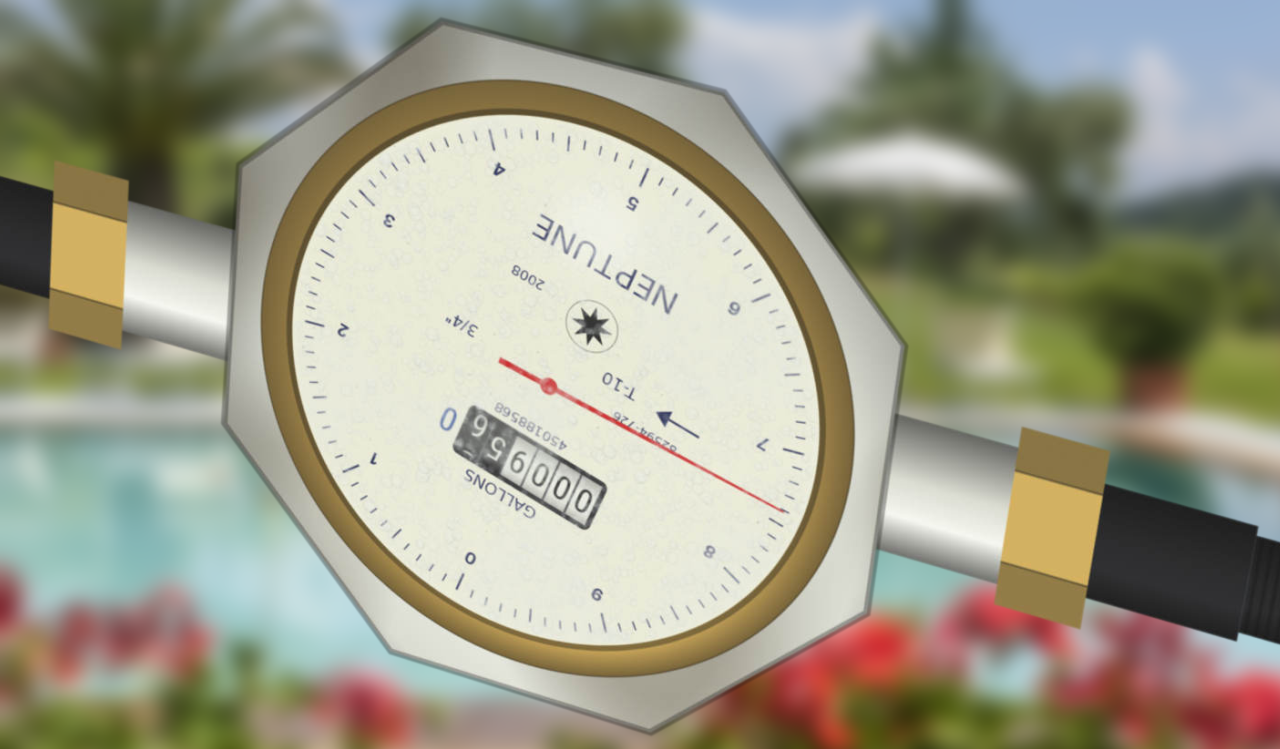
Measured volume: gal 9557.4
